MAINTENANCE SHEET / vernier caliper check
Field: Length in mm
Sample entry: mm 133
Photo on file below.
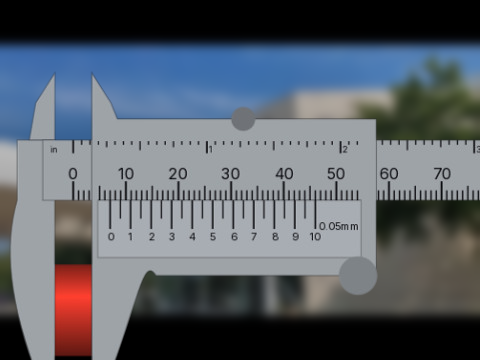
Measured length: mm 7.0
